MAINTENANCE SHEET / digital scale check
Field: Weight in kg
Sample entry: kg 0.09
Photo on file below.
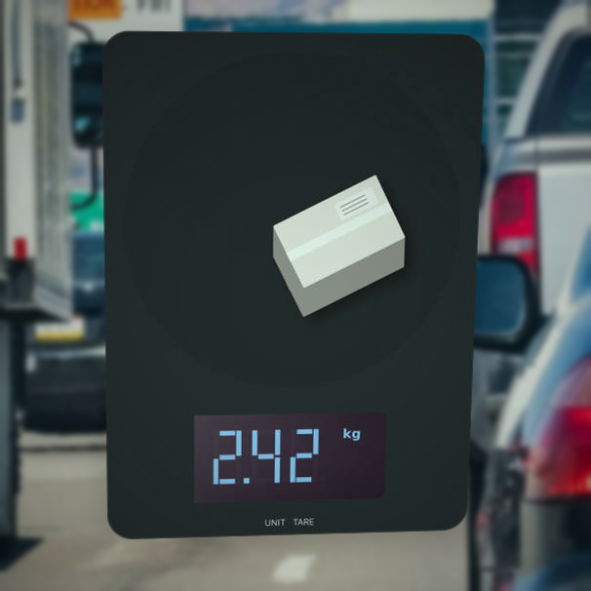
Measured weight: kg 2.42
